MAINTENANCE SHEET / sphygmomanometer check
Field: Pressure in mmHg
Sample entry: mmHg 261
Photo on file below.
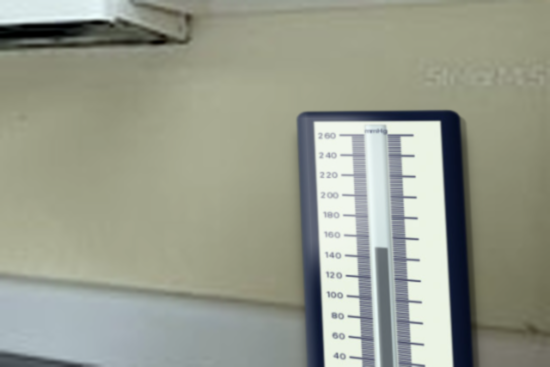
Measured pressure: mmHg 150
